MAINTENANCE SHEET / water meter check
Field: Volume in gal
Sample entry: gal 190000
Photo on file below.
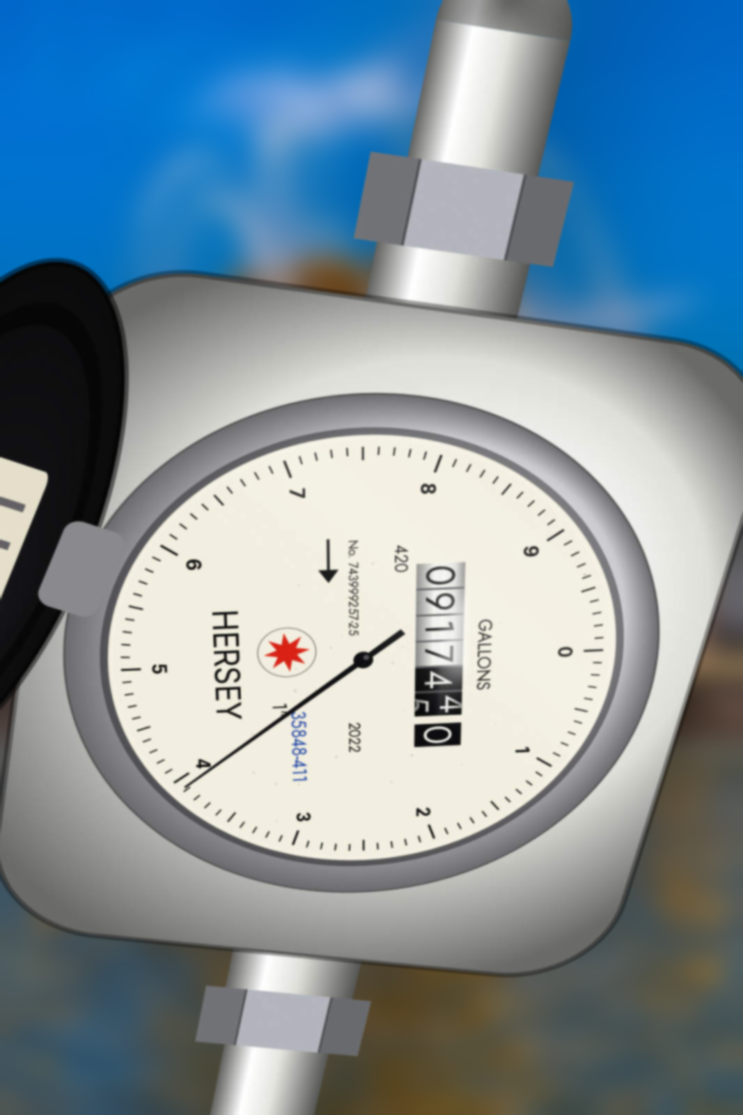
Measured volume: gal 917443.9
